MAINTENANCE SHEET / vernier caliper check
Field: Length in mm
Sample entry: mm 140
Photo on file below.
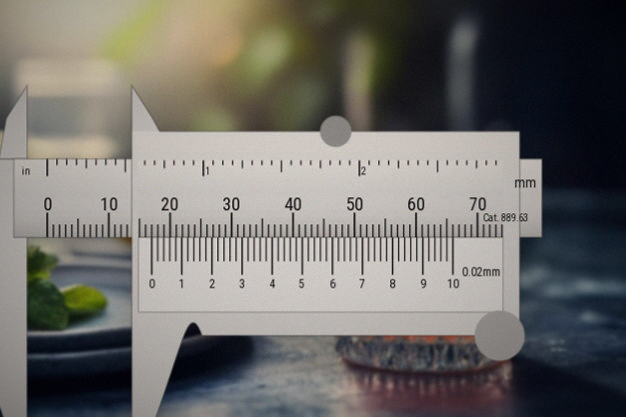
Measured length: mm 17.0
